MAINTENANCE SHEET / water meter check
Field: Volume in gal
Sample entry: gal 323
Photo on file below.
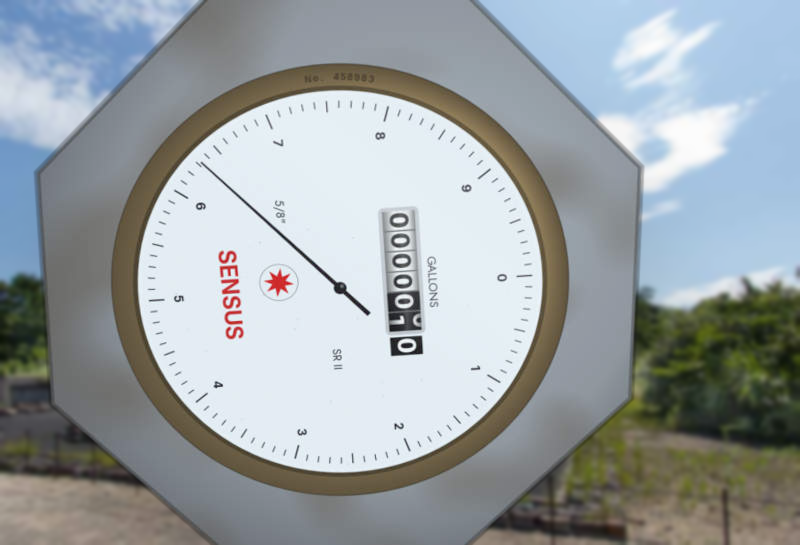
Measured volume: gal 6.3
